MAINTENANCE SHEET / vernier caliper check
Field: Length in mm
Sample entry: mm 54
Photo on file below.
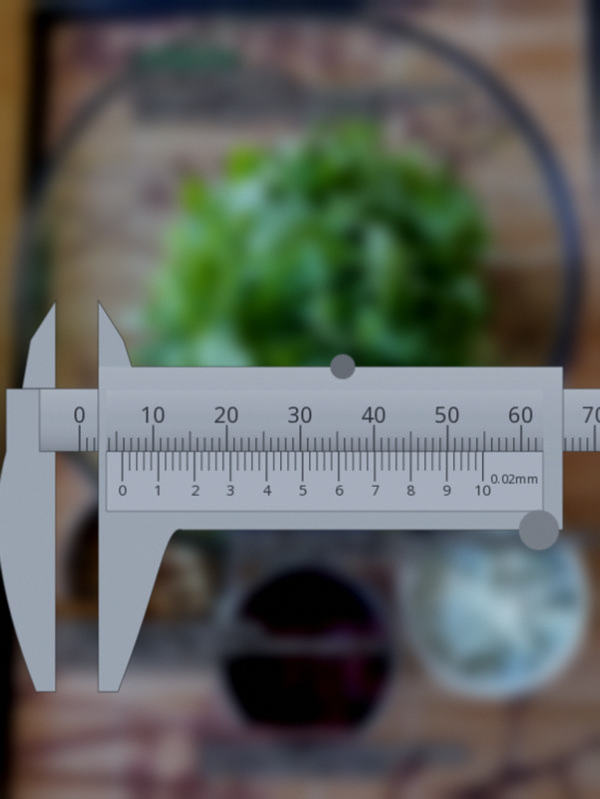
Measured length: mm 5.8
